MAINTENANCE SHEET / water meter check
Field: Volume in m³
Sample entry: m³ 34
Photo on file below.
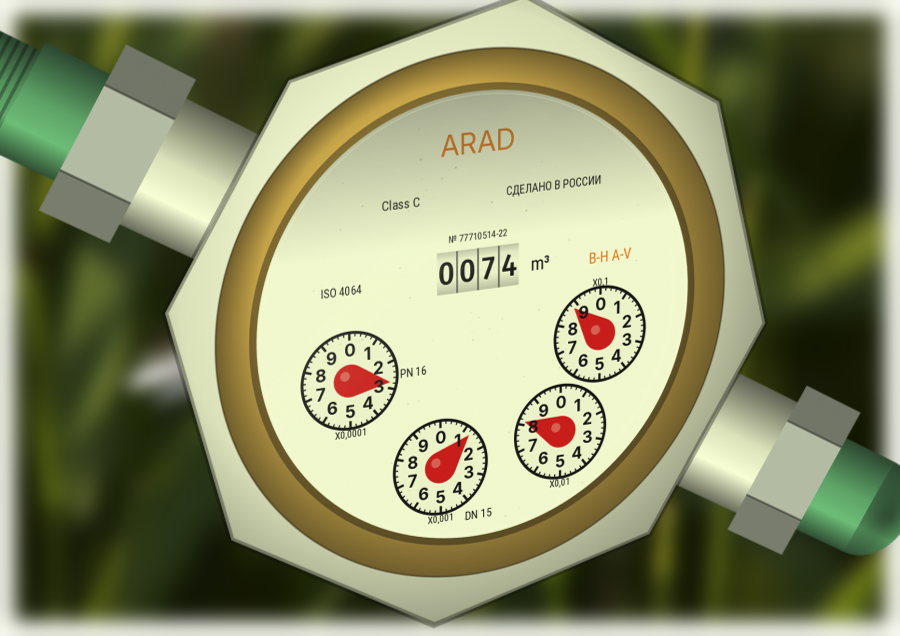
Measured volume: m³ 74.8812
